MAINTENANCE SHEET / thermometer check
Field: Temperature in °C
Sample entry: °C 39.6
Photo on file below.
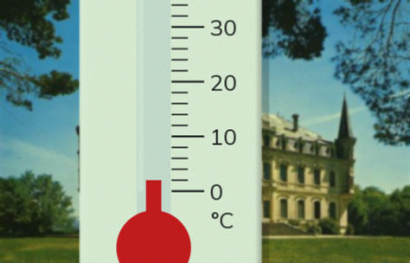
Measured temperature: °C 2
